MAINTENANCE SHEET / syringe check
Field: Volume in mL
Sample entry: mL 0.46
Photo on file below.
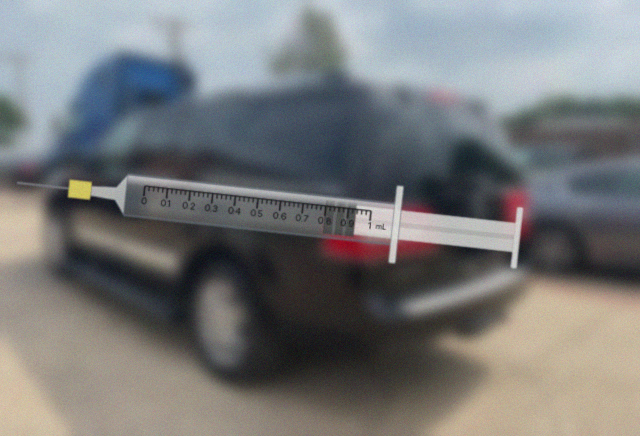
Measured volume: mL 0.8
